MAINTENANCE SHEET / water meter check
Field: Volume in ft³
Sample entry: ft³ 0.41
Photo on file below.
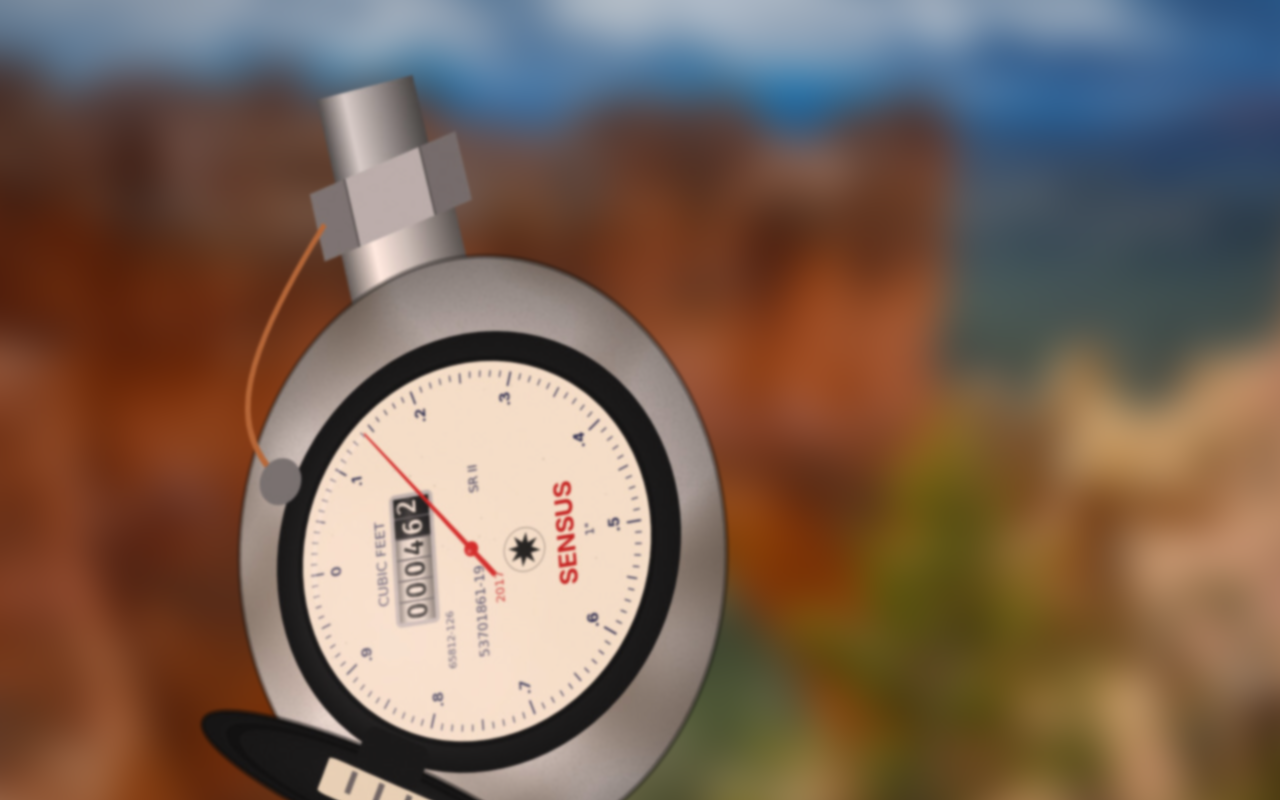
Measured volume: ft³ 462.14
